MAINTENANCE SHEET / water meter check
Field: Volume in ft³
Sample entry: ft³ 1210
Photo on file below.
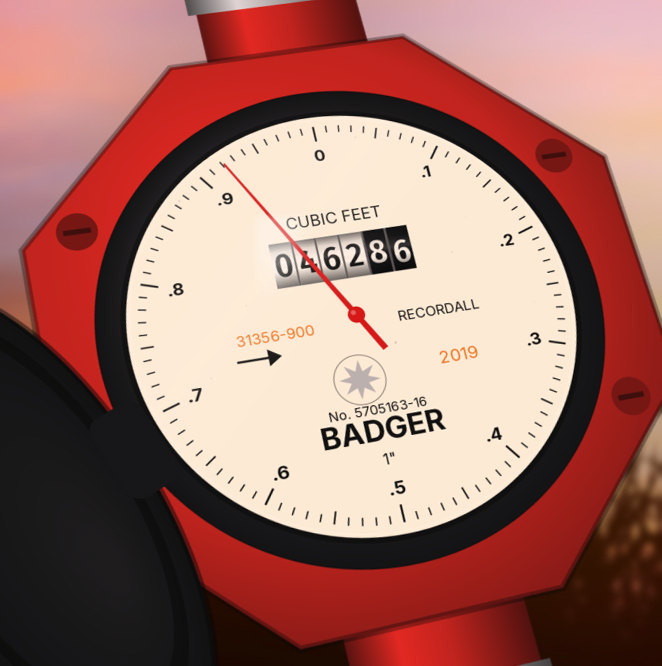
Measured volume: ft³ 46285.92
